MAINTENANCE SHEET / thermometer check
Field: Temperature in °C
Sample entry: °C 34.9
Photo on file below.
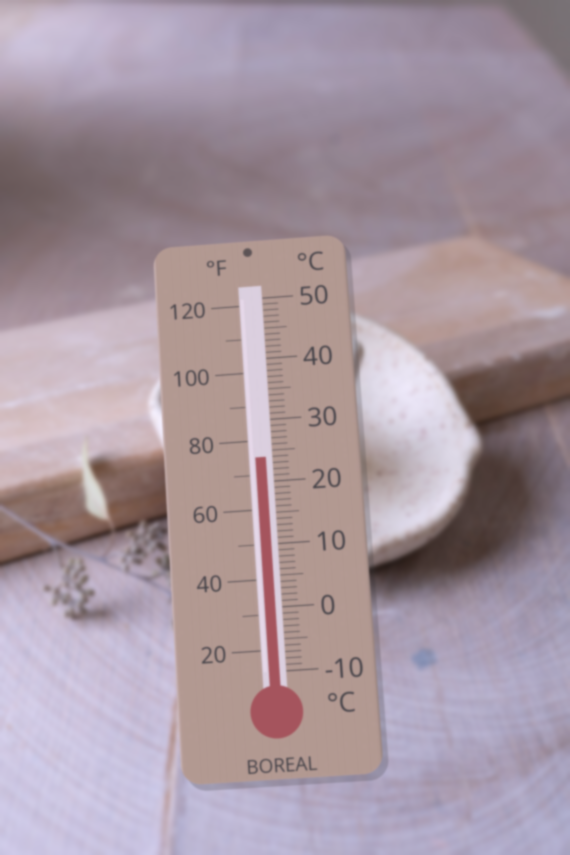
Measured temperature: °C 24
